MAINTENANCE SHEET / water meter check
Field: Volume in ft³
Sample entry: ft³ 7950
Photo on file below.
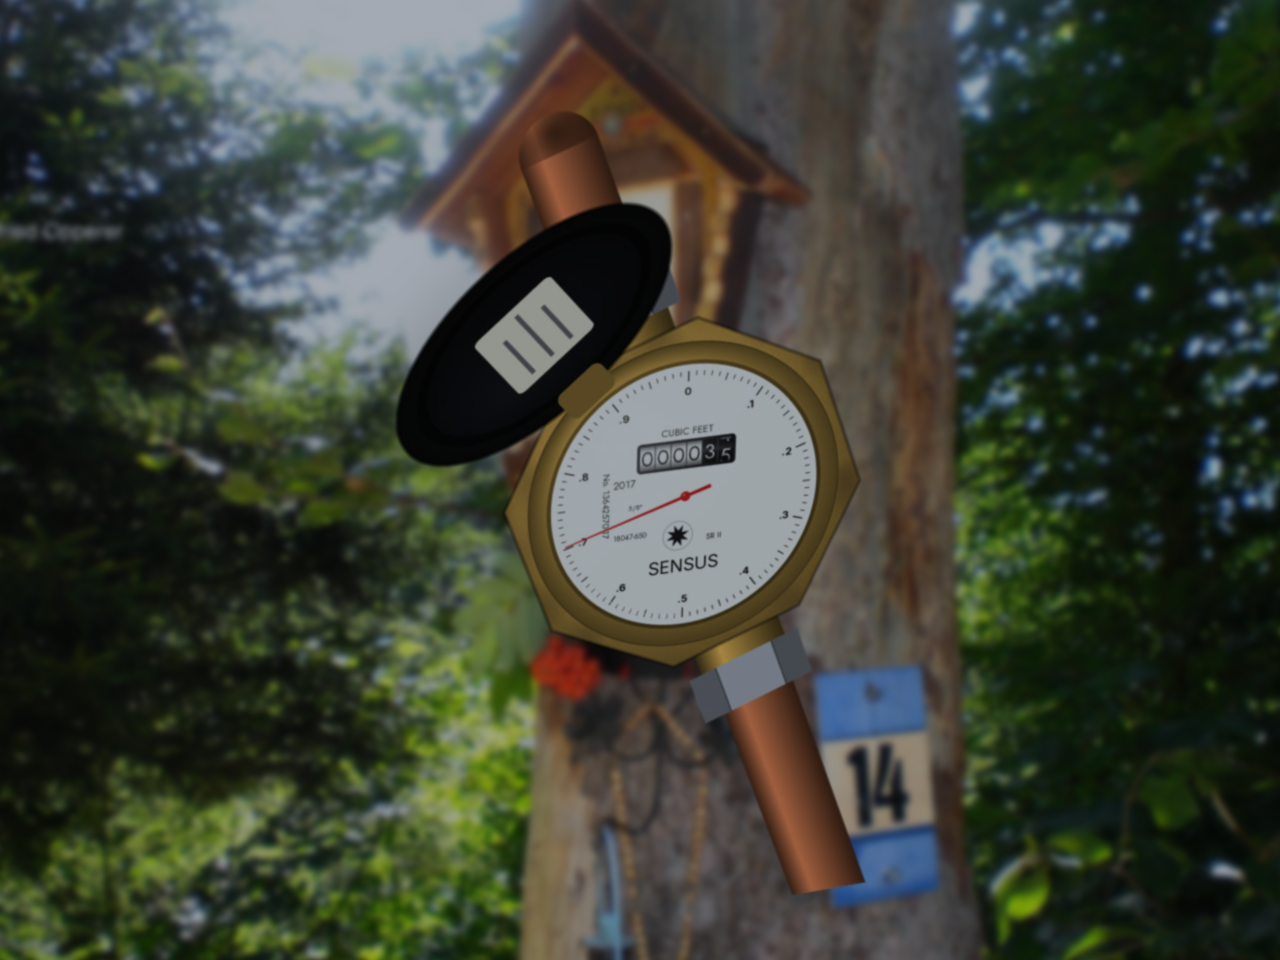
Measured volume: ft³ 34.70
